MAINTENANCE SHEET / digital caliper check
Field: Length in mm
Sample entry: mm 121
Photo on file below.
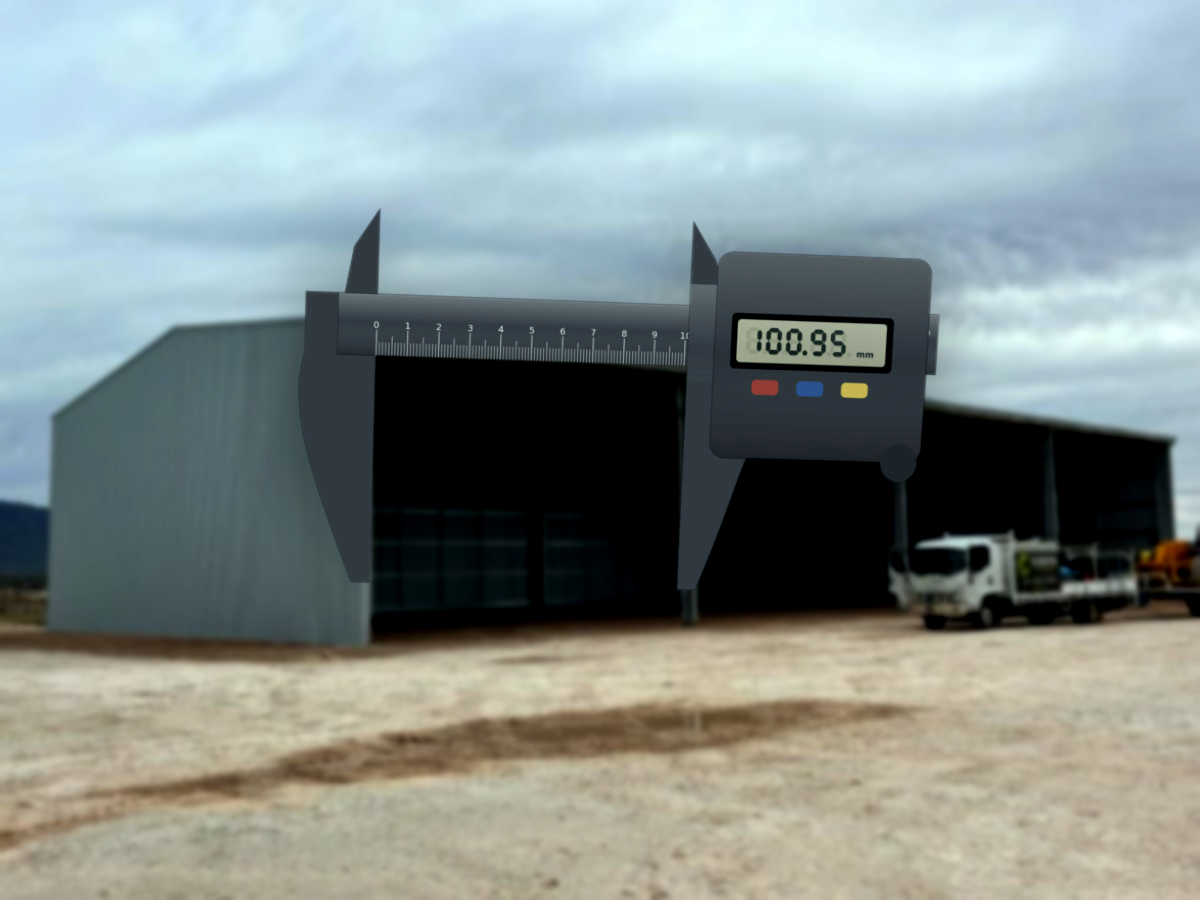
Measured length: mm 100.95
